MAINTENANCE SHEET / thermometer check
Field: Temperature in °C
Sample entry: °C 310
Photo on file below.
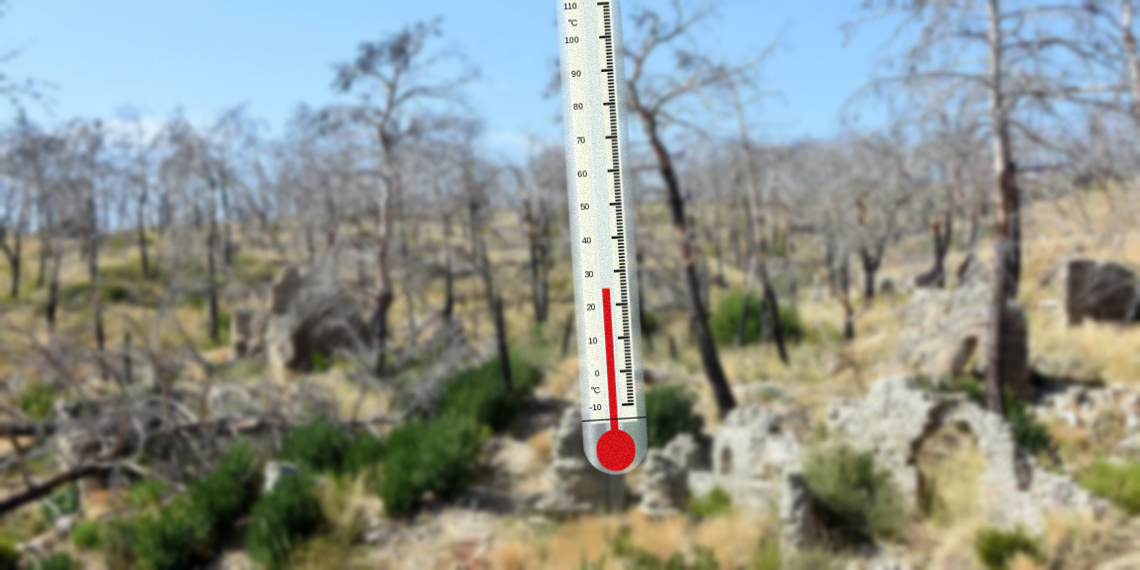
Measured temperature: °C 25
